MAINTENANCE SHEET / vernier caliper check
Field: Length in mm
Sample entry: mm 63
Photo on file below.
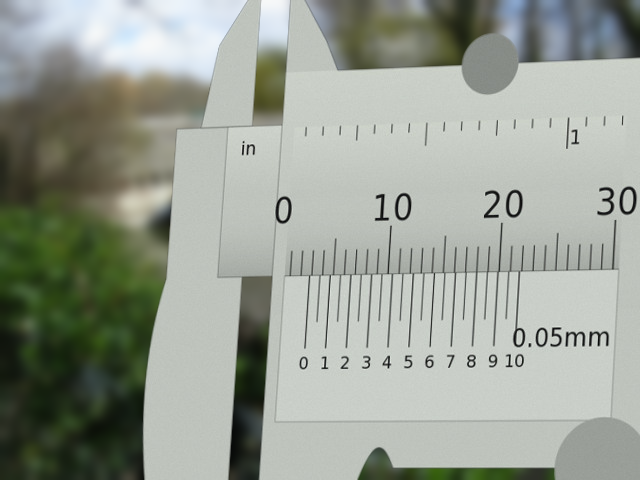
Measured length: mm 2.8
